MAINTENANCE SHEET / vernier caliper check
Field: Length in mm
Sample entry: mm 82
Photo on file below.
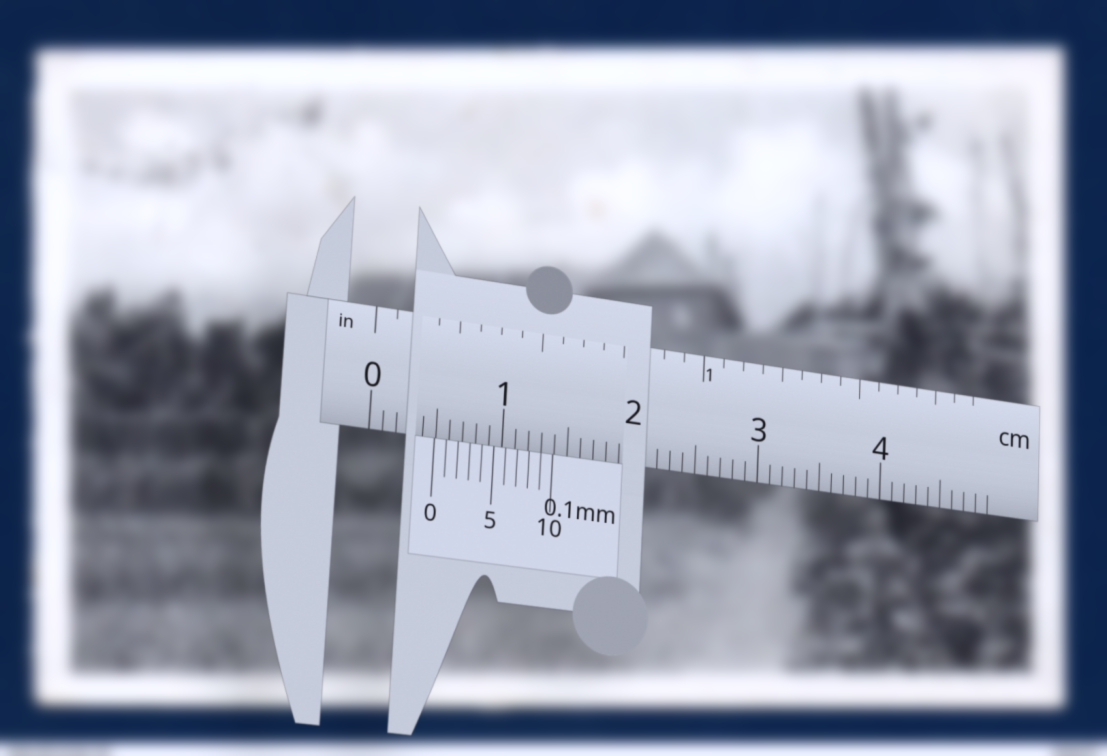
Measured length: mm 4.9
